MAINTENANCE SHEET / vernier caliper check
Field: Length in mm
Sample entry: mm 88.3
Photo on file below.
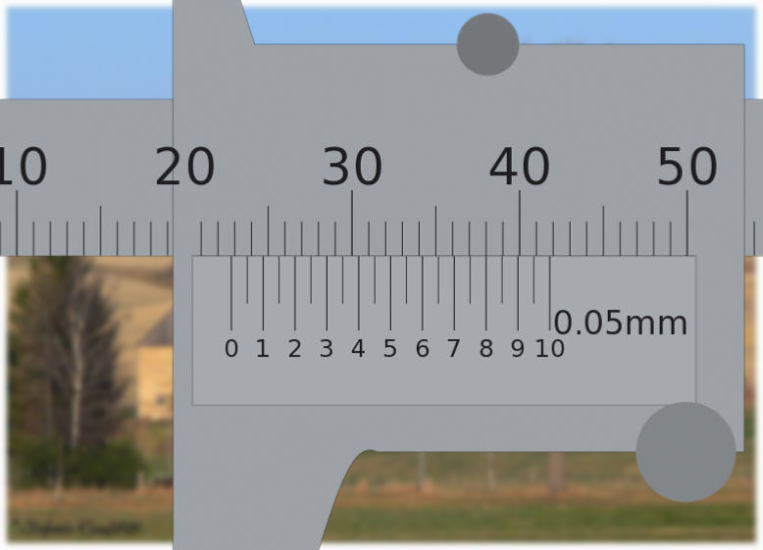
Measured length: mm 22.8
